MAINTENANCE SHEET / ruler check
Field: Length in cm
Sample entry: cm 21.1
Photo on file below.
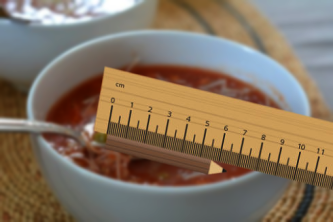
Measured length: cm 6.5
